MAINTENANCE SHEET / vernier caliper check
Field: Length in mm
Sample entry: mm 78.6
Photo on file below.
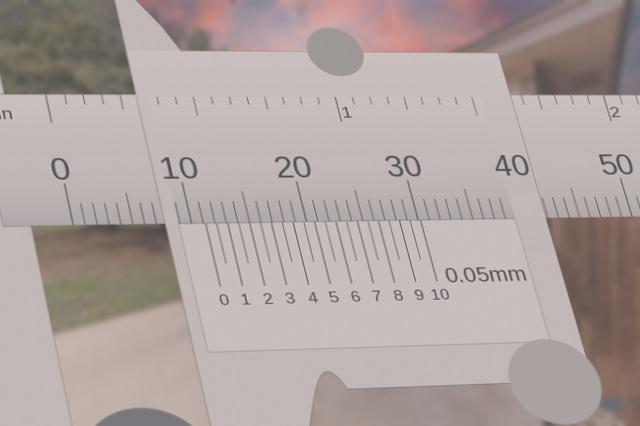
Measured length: mm 11.2
